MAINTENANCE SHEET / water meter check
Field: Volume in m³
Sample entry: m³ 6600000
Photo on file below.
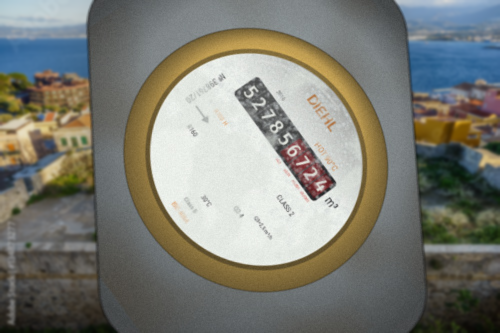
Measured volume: m³ 52785.6724
